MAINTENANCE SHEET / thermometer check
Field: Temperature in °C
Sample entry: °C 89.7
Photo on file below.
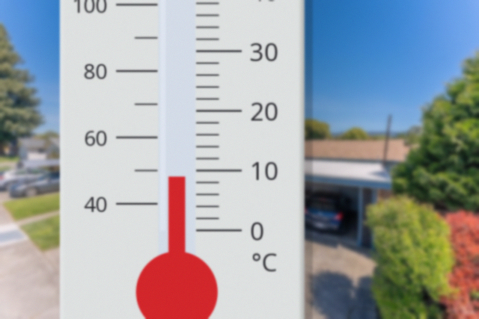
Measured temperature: °C 9
